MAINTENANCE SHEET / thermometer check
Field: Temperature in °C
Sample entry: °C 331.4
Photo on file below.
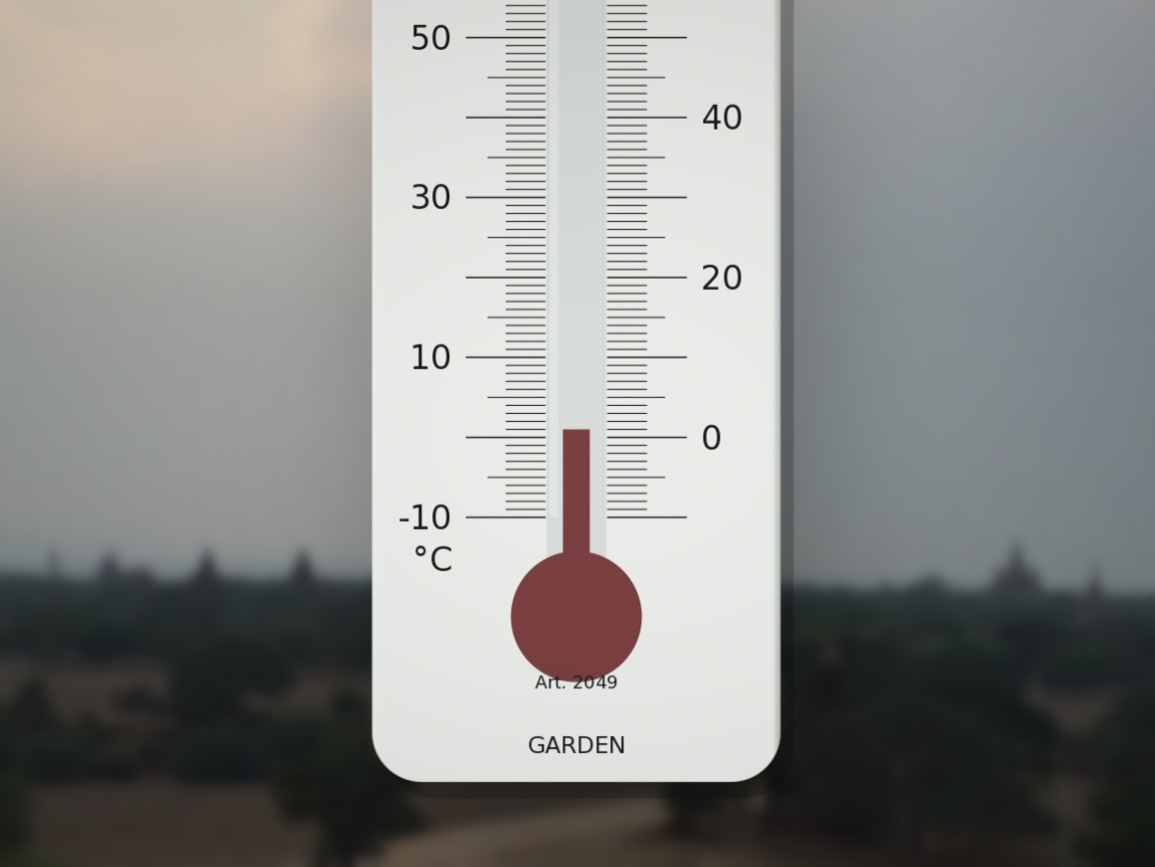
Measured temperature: °C 1
